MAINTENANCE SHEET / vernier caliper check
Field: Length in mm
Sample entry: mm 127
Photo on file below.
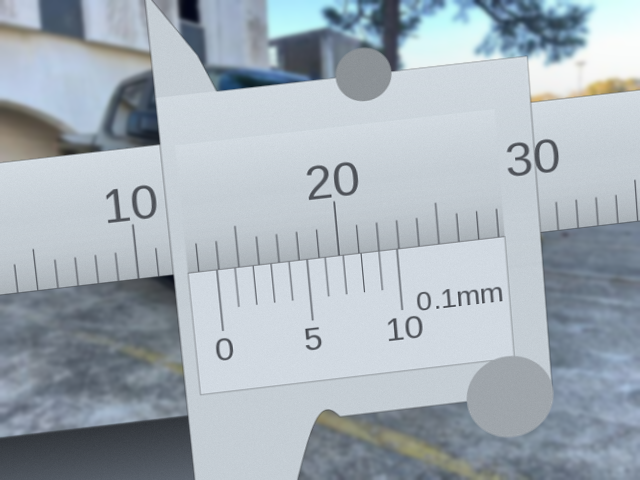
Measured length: mm 13.9
